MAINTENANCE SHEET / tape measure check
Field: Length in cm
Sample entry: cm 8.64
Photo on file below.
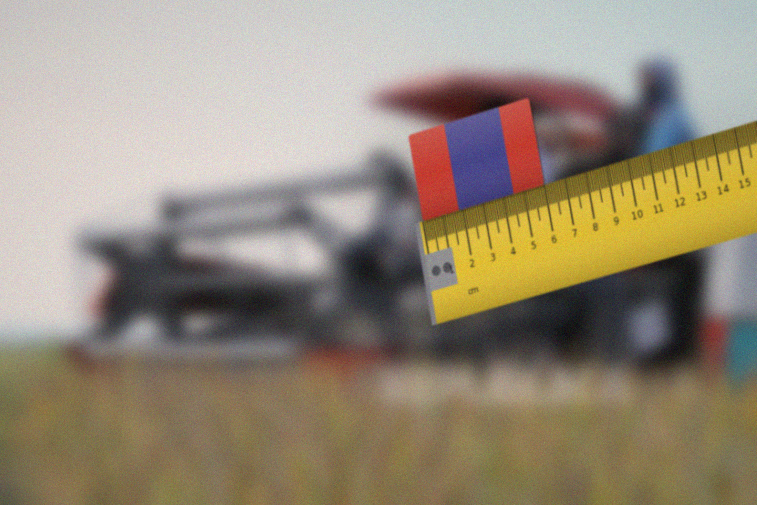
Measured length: cm 6
